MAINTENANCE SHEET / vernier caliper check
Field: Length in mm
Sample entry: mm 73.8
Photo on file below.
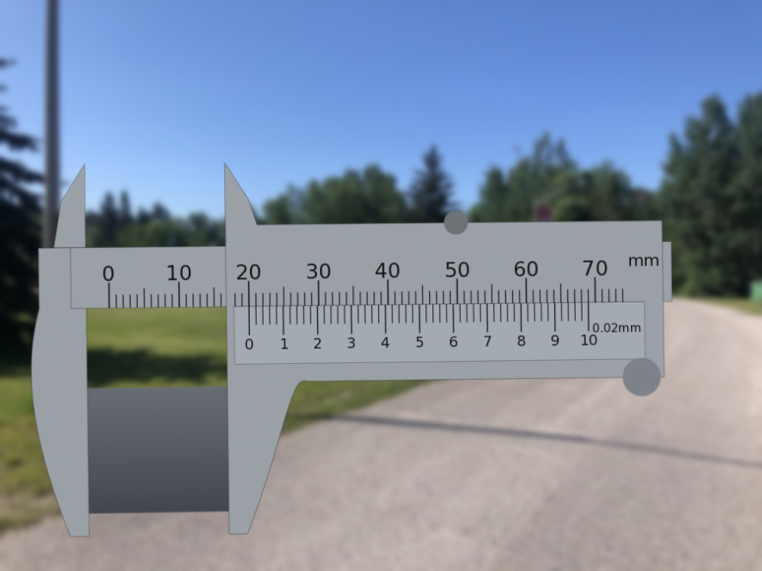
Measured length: mm 20.0
